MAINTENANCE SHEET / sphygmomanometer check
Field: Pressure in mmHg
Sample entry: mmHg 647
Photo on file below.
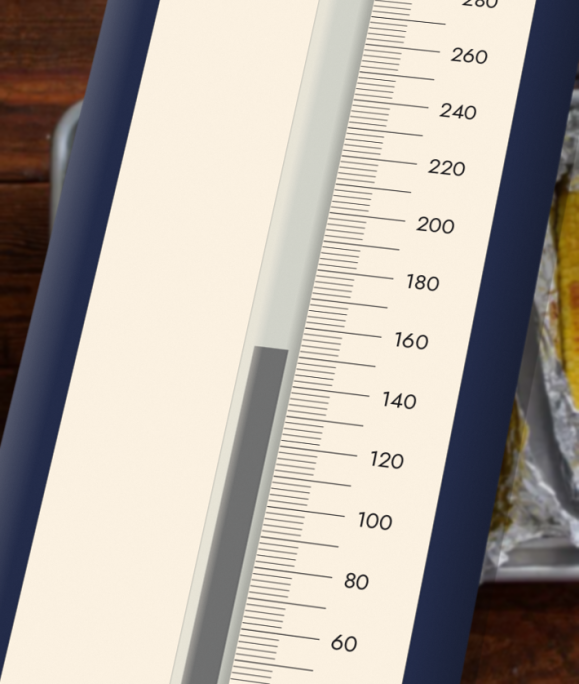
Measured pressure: mmHg 152
